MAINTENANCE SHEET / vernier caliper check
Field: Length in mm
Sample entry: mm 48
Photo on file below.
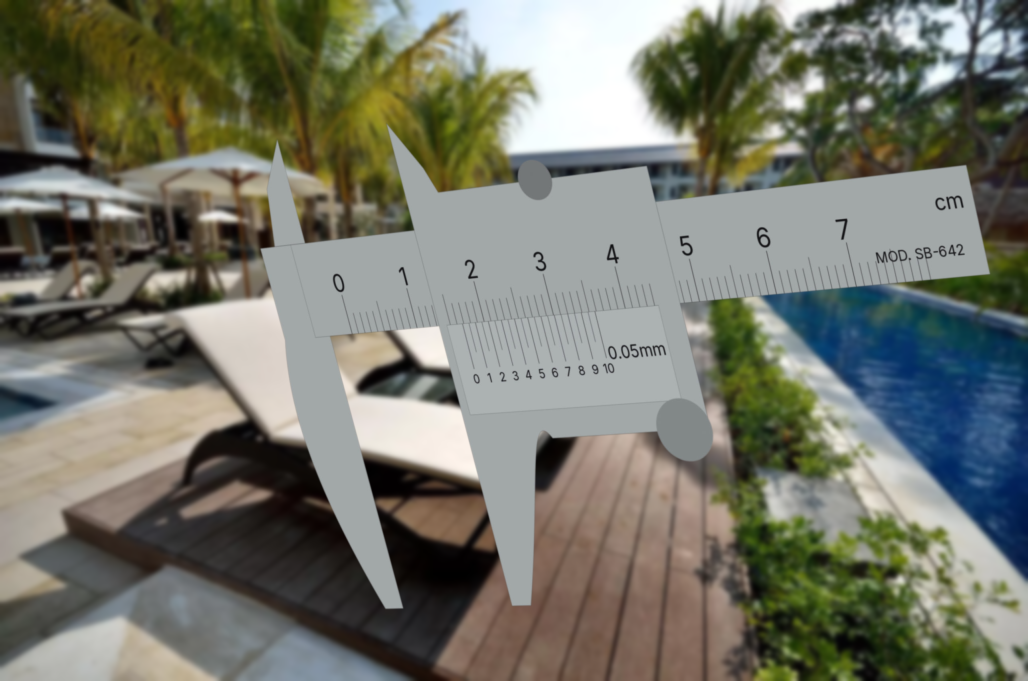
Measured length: mm 16.8
